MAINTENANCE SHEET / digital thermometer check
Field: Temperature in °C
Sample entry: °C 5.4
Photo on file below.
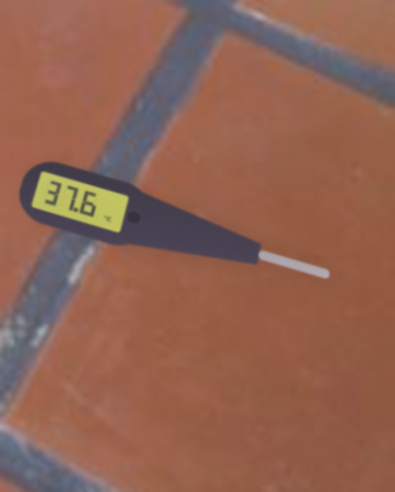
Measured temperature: °C 37.6
